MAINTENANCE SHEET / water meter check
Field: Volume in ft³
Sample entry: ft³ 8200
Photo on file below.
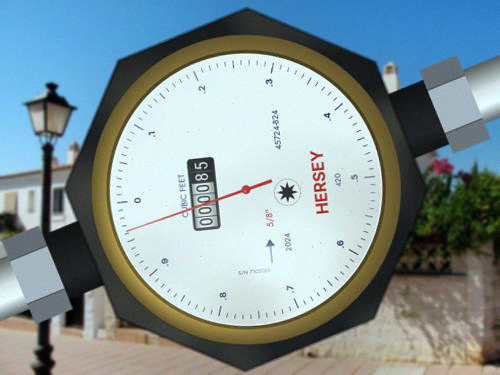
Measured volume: ft³ 84.96
